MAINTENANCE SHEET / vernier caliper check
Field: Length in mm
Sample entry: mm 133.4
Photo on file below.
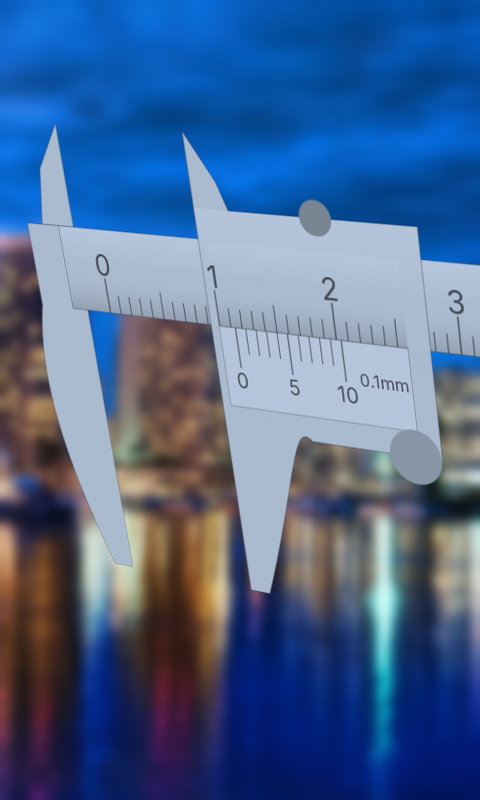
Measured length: mm 11.4
